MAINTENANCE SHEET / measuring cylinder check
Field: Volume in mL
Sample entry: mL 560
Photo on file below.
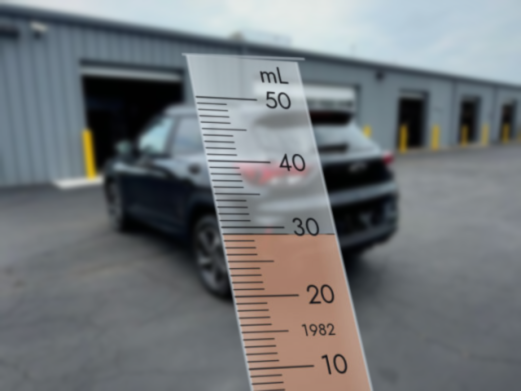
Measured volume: mL 29
